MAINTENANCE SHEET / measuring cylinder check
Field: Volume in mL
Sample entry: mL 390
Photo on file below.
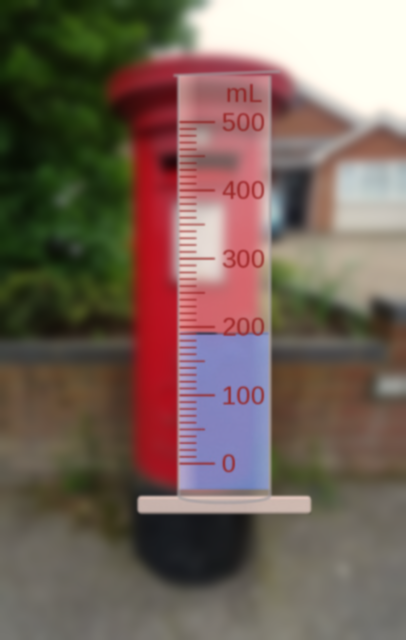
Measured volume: mL 190
